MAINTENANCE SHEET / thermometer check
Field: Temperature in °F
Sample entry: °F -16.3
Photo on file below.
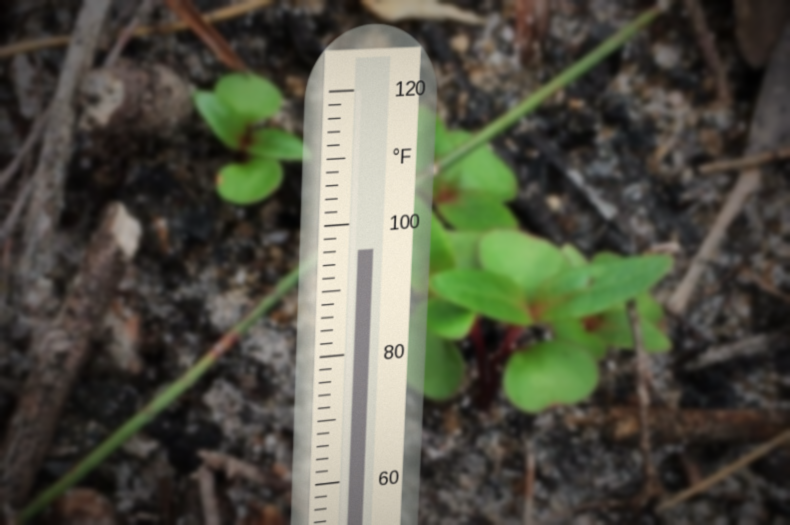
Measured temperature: °F 96
